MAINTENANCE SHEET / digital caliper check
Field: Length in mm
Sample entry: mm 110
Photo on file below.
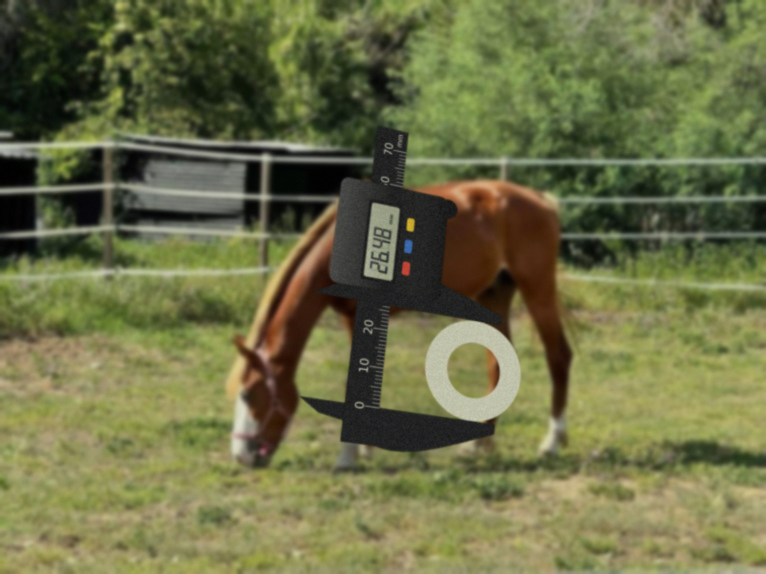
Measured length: mm 26.48
